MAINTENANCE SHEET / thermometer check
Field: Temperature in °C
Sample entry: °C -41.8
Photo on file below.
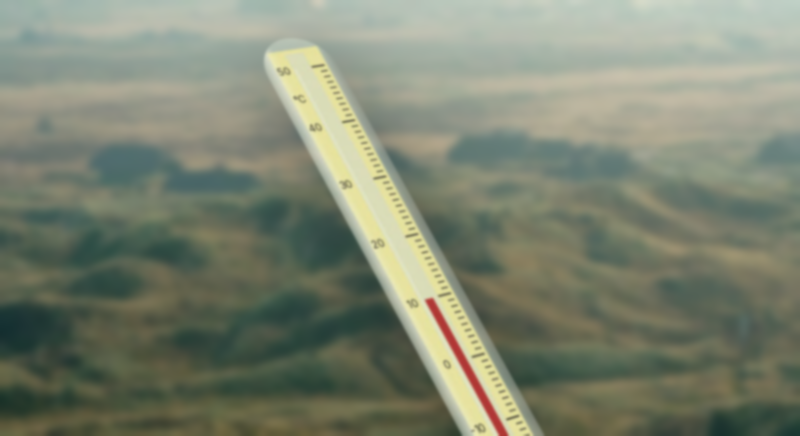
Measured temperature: °C 10
